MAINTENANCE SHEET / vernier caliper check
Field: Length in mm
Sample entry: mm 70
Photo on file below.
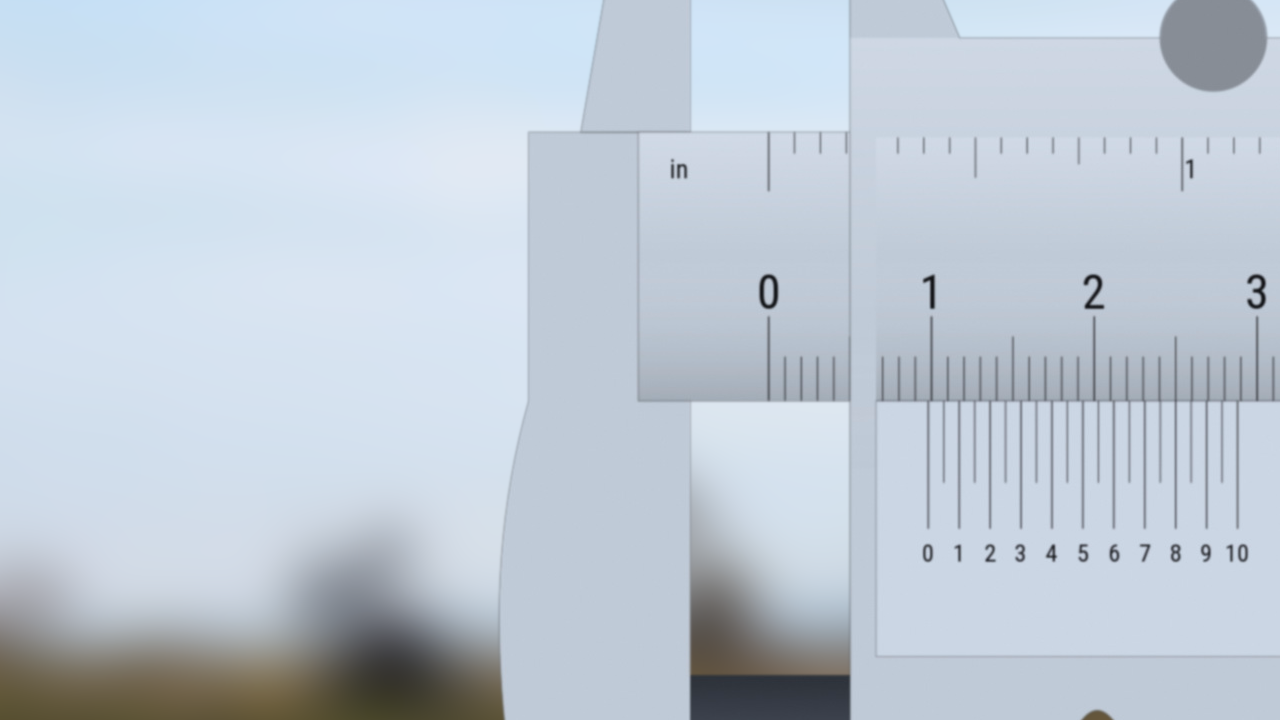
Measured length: mm 9.8
